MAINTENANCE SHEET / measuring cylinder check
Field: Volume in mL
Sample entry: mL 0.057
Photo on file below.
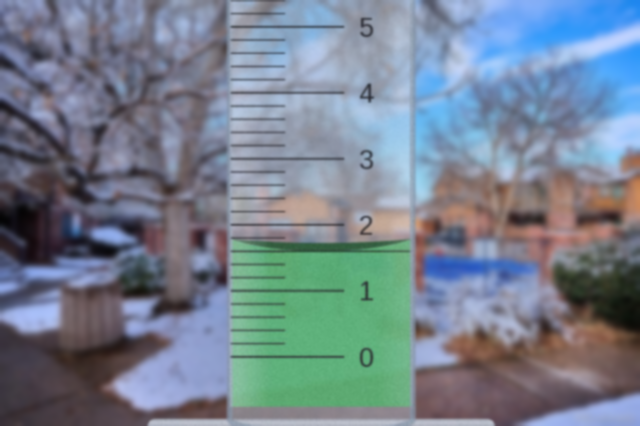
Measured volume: mL 1.6
